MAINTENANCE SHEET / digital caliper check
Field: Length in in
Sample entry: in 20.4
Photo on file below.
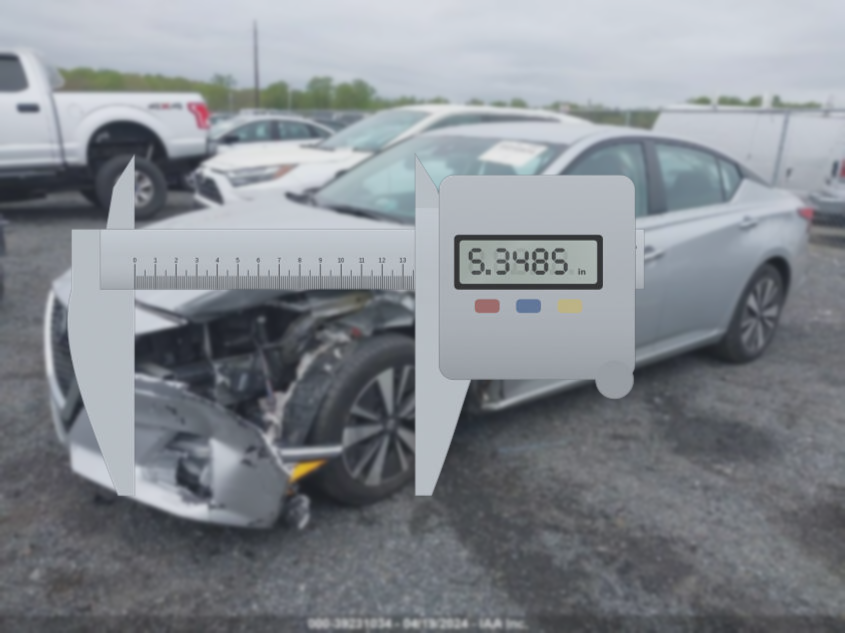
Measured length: in 5.3485
